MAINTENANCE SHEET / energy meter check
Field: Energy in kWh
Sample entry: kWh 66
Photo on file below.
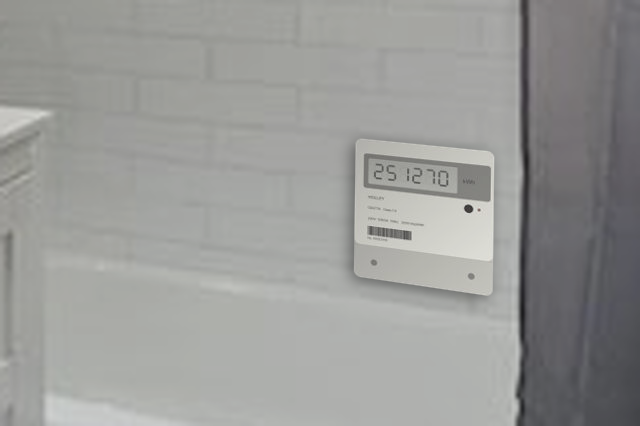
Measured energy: kWh 251270
